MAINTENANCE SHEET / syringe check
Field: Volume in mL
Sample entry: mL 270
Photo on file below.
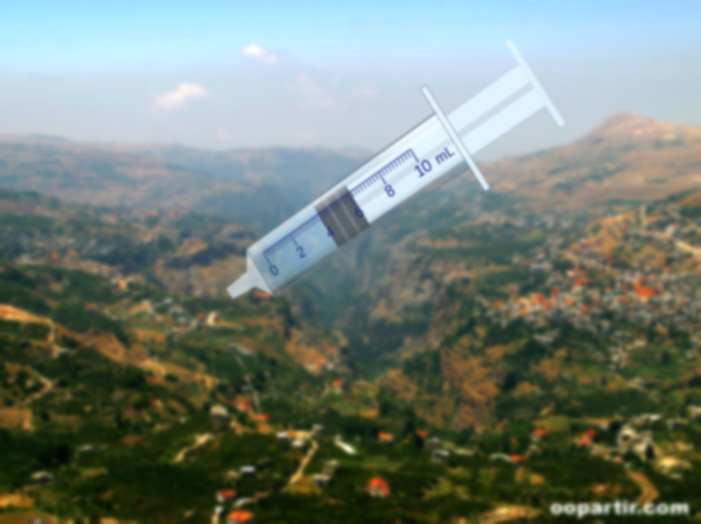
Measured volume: mL 4
